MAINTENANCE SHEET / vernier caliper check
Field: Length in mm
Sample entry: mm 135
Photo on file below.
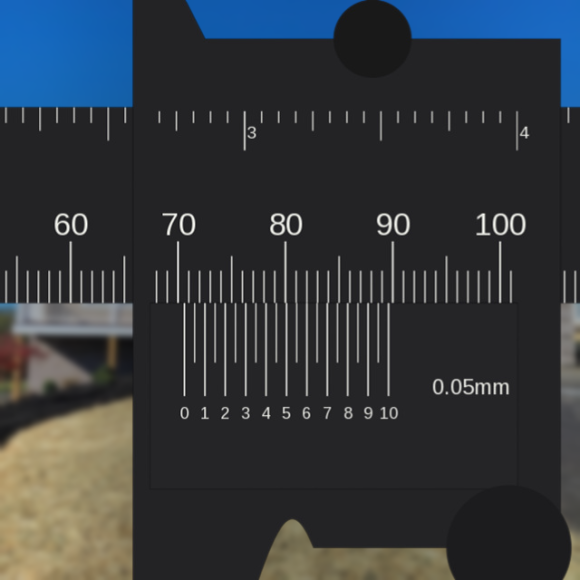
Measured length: mm 70.6
